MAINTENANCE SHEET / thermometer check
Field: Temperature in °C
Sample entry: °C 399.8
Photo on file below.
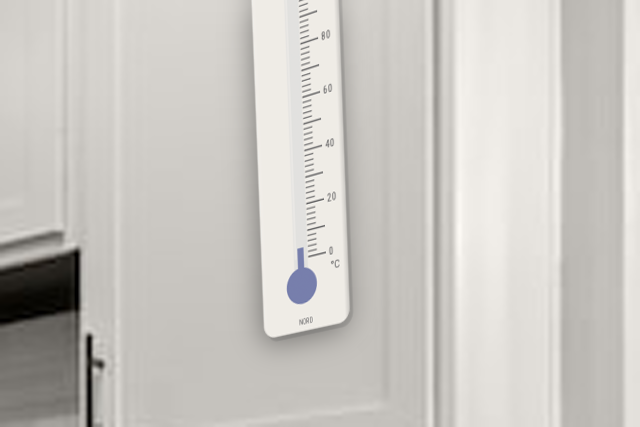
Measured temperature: °C 4
